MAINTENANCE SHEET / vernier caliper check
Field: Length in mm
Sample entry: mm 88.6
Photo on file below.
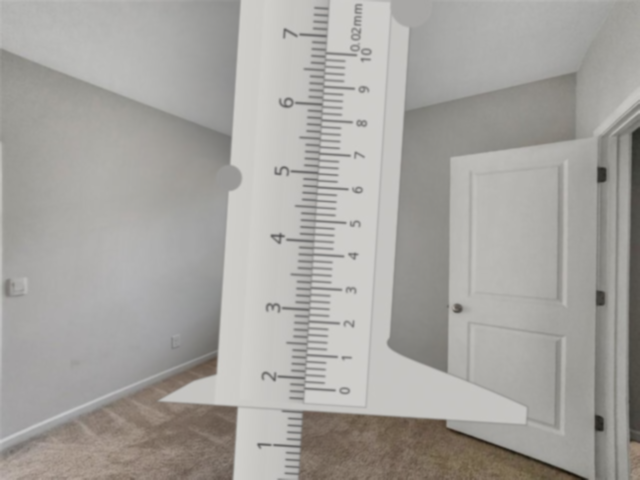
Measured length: mm 18.5
